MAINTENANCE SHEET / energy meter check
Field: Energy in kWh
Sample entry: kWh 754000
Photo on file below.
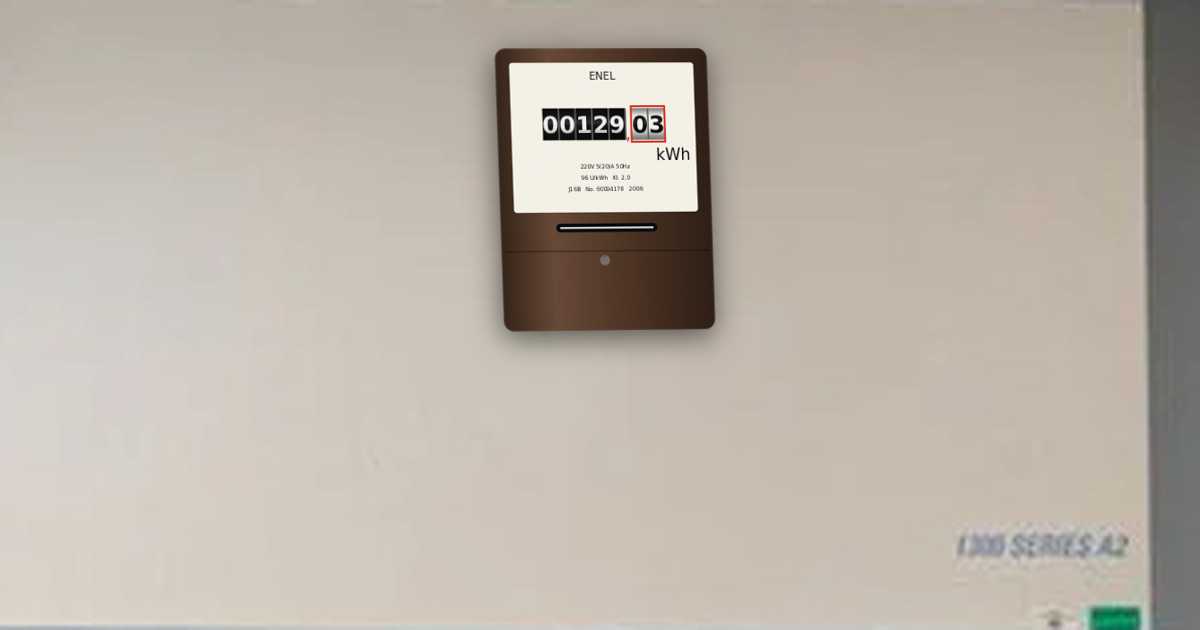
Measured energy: kWh 129.03
